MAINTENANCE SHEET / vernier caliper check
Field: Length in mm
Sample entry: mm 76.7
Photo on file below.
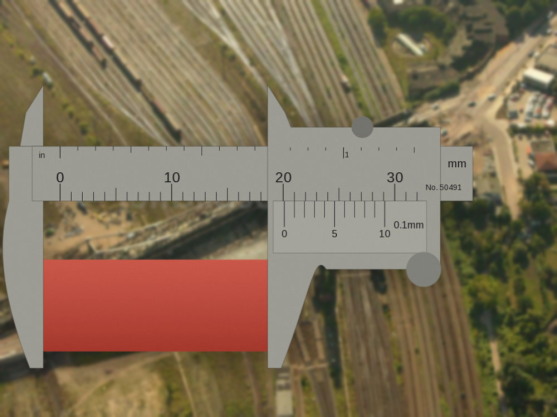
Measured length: mm 20.1
